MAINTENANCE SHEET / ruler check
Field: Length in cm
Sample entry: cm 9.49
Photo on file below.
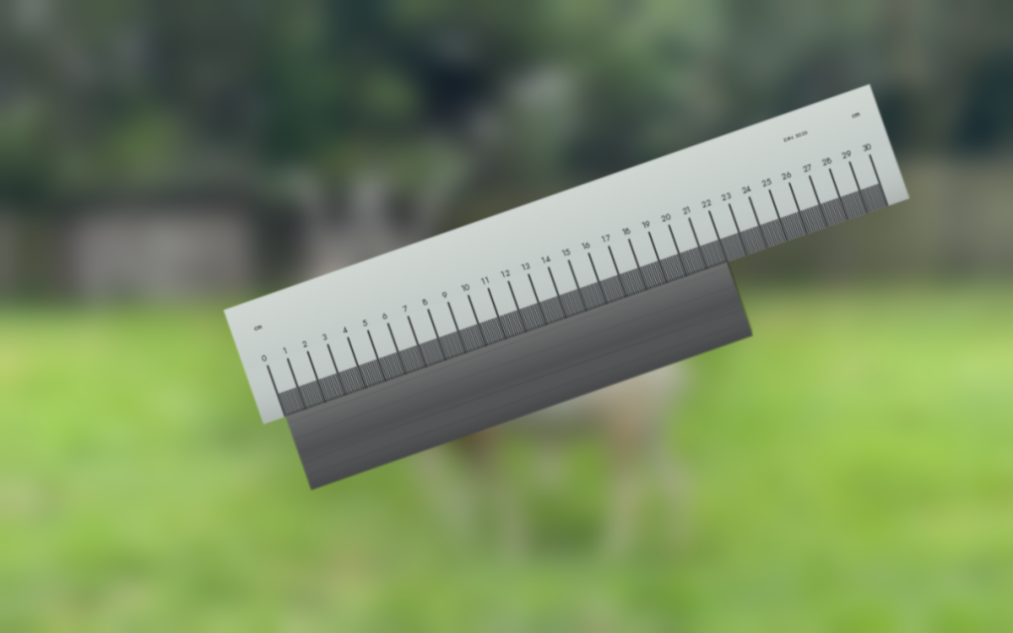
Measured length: cm 22
